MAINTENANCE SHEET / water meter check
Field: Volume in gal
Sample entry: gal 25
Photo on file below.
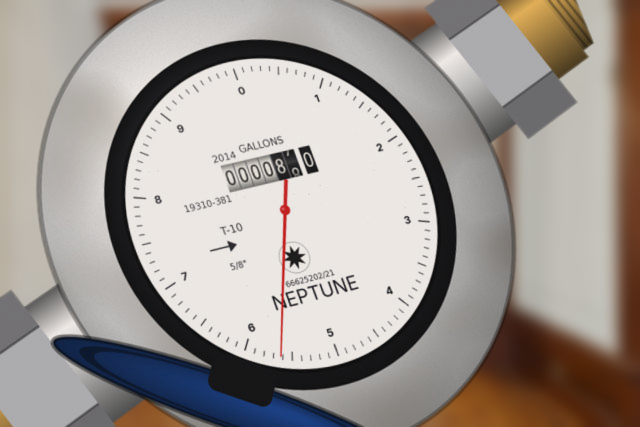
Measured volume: gal 875.6
